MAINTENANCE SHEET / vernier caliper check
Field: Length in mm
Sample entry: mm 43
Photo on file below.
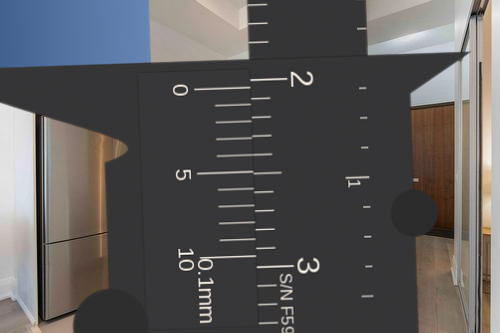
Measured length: mm 20.4
